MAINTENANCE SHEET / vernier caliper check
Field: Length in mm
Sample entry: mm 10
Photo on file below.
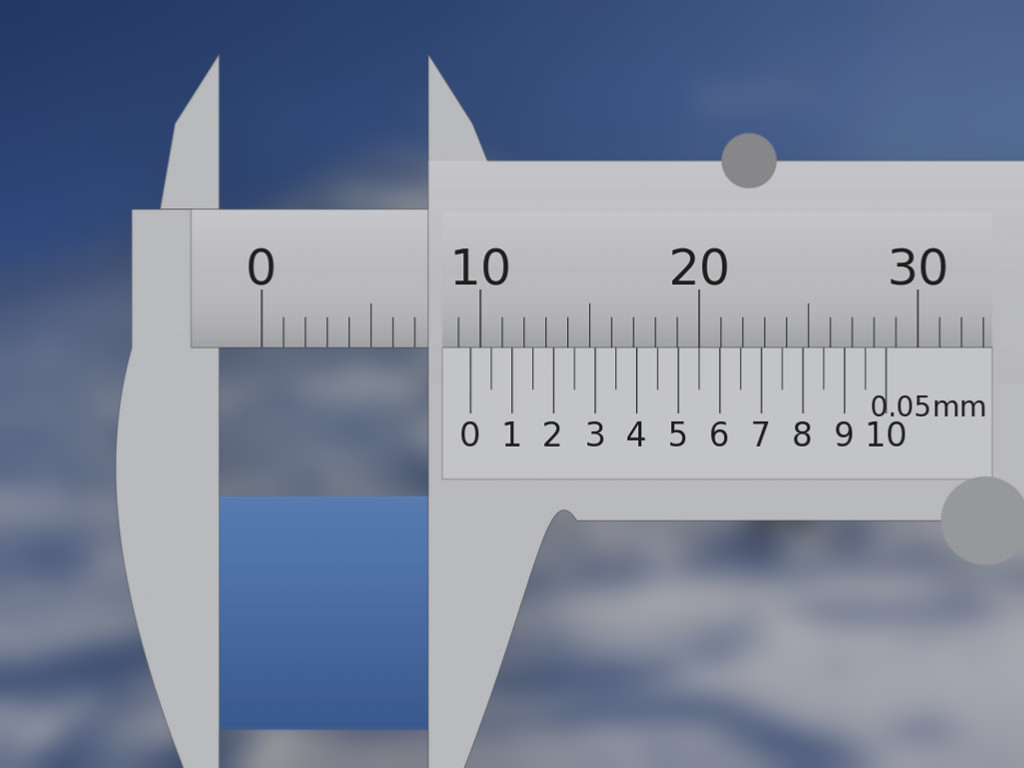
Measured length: mm 9.55
